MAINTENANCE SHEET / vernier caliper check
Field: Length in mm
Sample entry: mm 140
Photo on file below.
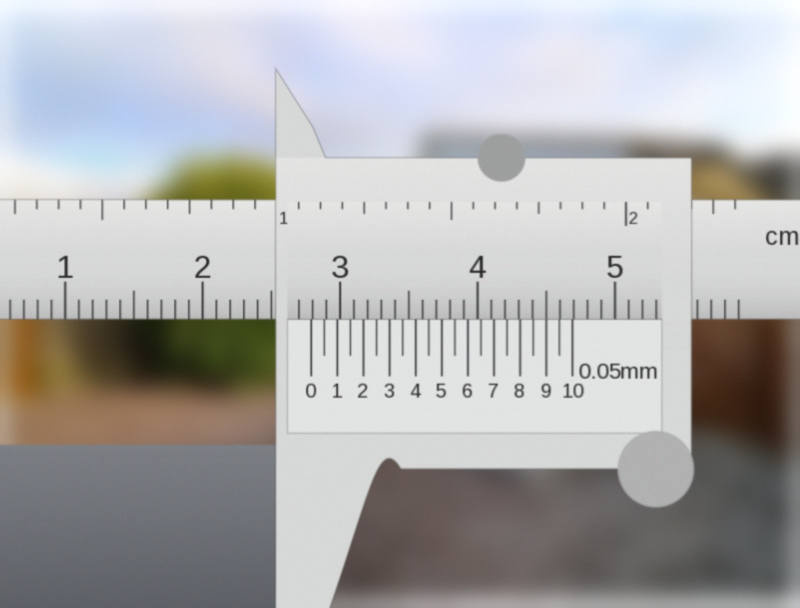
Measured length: mm 27.9
